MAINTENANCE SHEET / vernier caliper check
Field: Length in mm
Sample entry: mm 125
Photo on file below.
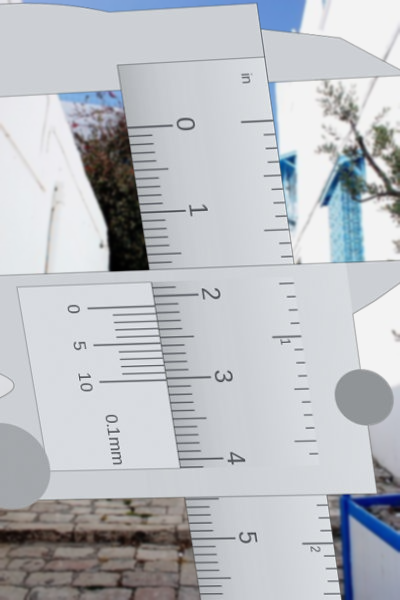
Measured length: mm 21.2
